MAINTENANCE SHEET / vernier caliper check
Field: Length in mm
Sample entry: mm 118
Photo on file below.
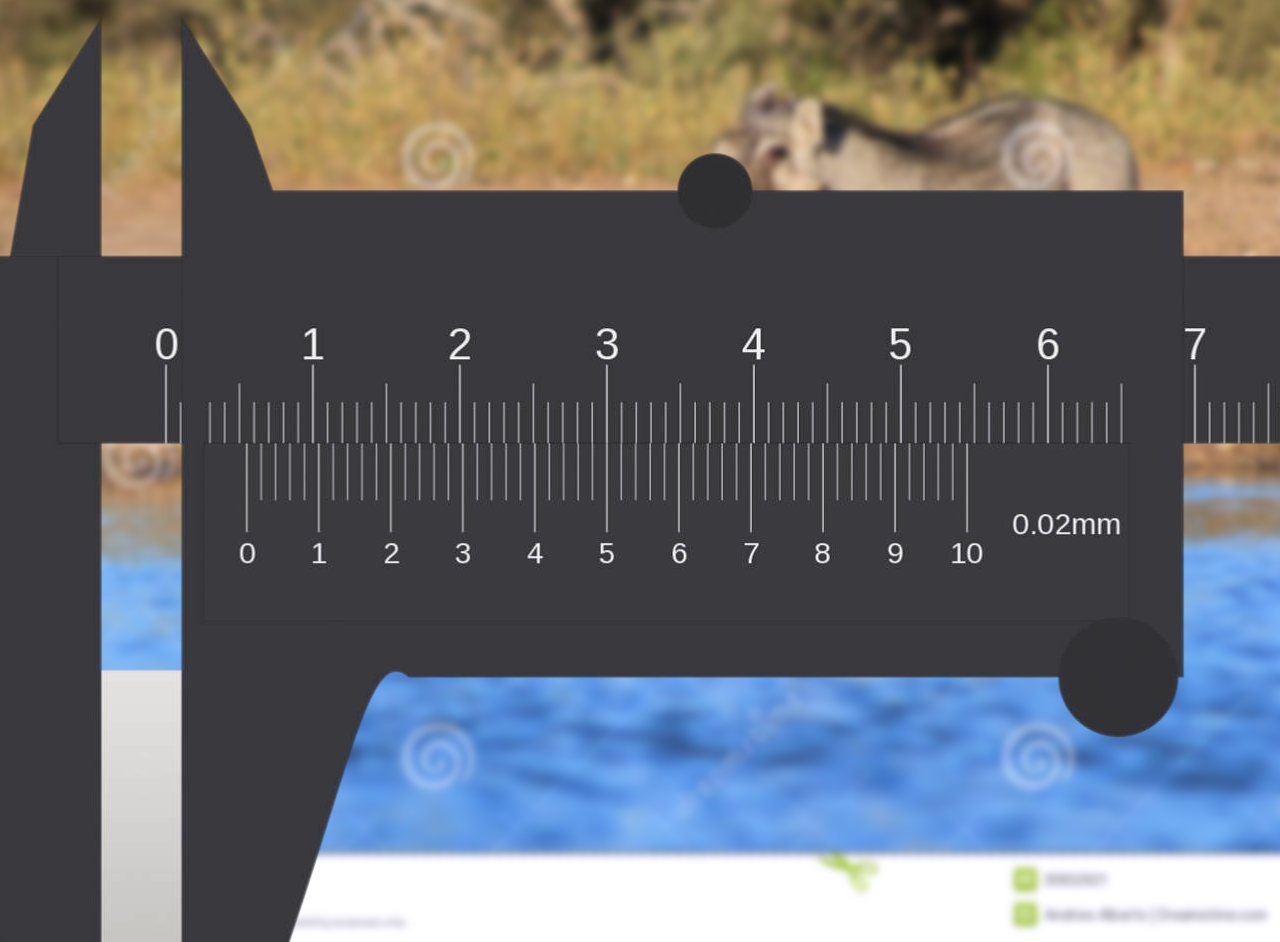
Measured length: mm 5.5
